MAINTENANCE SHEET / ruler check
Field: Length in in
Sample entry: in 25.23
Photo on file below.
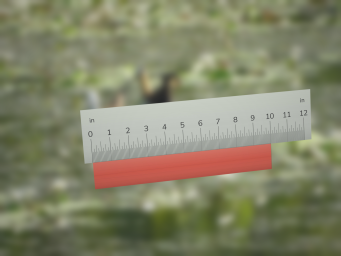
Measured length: in 10
